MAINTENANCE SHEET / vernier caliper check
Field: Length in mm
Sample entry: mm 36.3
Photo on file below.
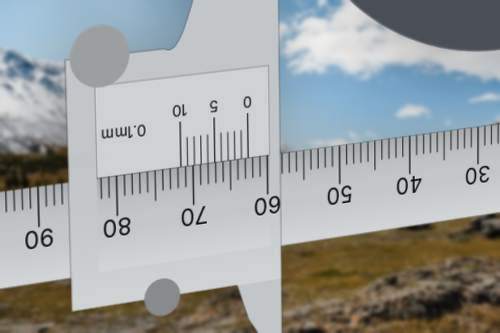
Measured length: mm 62.6
